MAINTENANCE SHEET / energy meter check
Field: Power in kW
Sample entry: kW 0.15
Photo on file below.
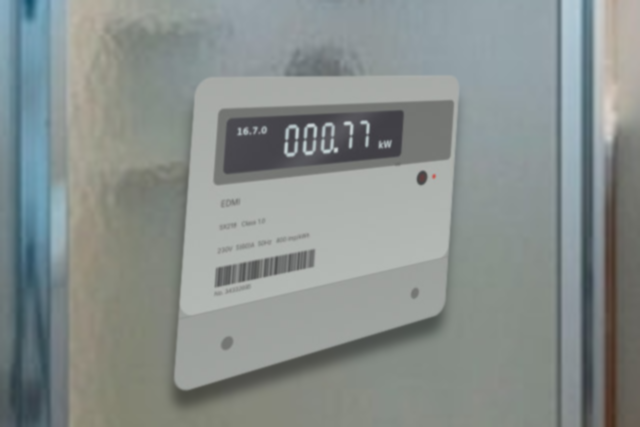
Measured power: kW 0.77
